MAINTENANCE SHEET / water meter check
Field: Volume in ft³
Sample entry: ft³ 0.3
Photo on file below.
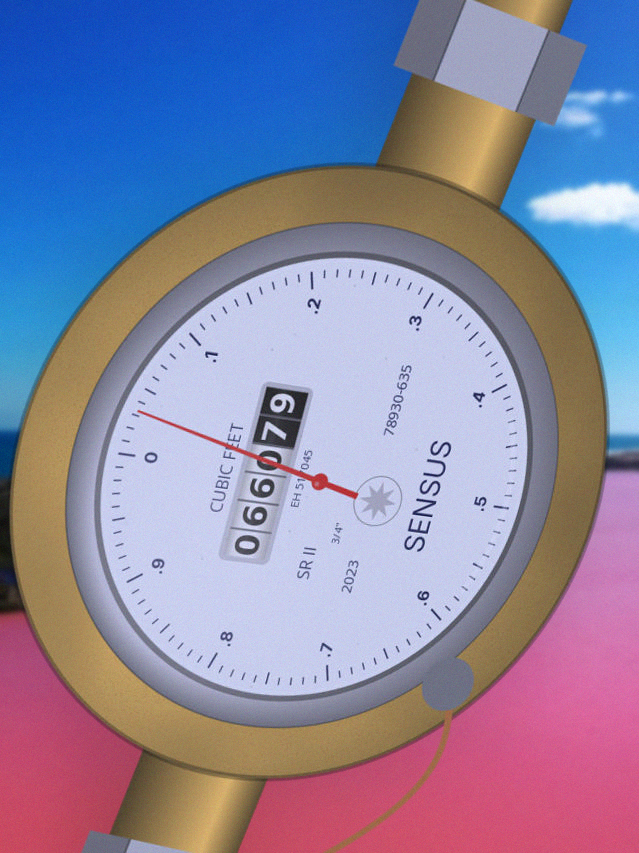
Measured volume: ft³ 66079.03
